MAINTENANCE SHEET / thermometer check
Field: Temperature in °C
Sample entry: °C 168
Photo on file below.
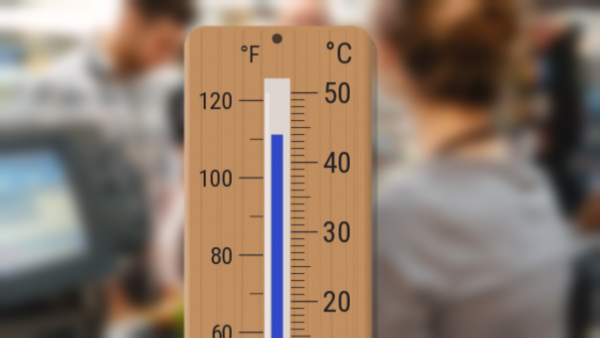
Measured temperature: °C 44
